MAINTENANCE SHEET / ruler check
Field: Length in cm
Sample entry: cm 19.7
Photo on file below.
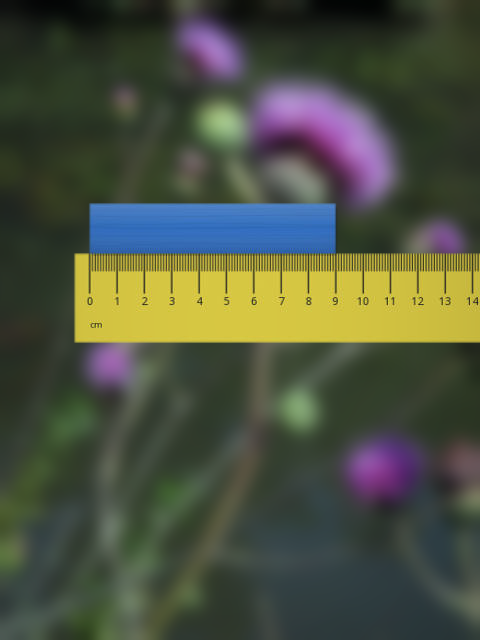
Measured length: cm 9
